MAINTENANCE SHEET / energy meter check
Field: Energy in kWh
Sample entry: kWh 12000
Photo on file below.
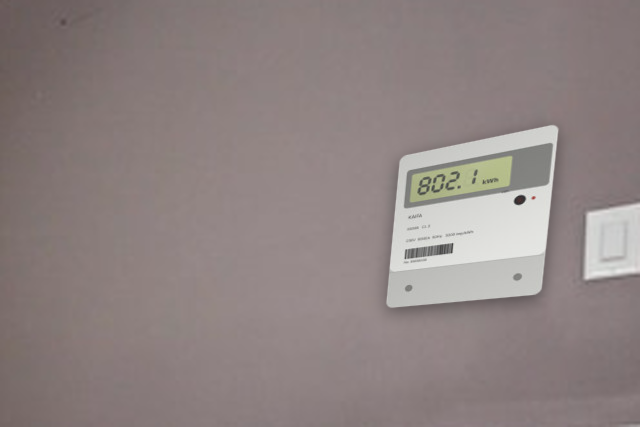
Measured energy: kWh 802.1
